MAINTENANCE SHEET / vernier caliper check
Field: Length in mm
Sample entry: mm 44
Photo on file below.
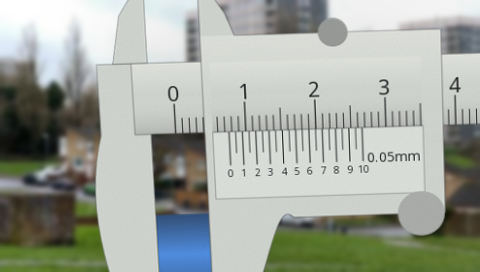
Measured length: mm 7.6
